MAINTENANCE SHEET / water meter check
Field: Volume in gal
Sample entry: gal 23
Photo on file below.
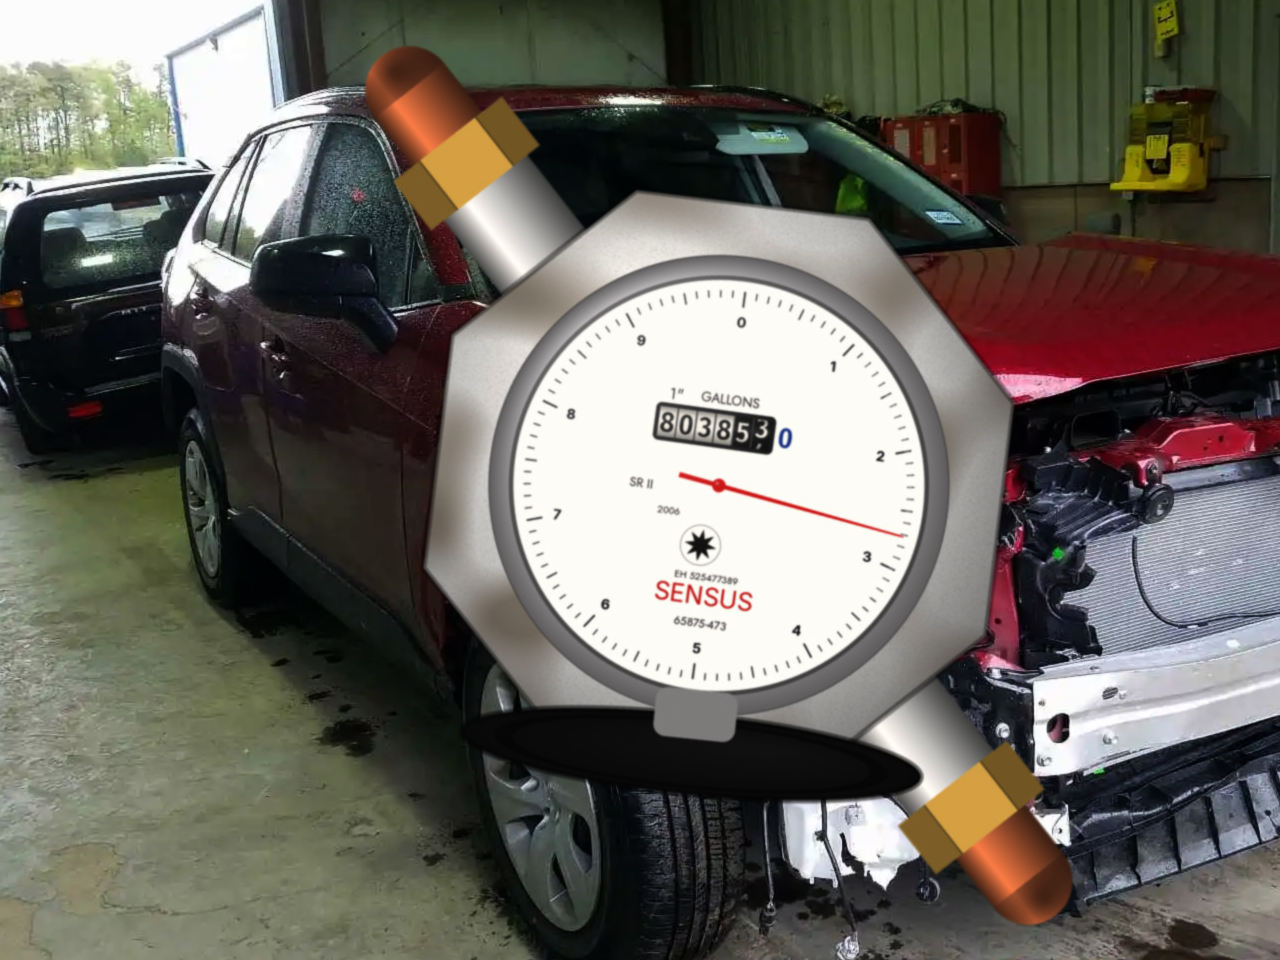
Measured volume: gal 8038532.7
